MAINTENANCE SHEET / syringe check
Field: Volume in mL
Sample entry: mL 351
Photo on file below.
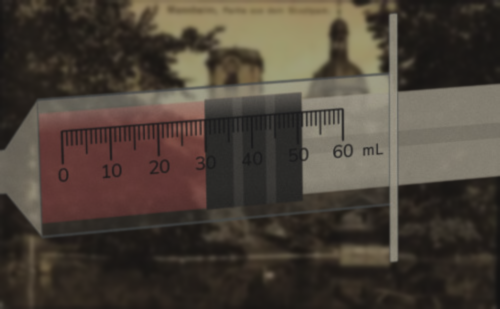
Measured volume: mL 30
